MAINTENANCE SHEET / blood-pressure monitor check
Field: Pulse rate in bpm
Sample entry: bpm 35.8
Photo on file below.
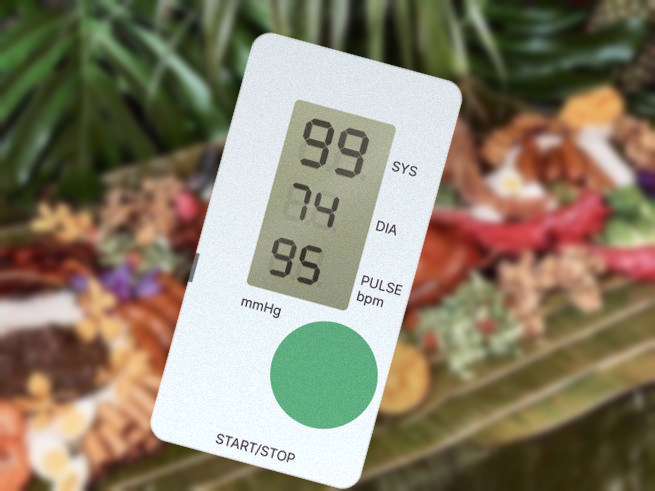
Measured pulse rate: bpm 95
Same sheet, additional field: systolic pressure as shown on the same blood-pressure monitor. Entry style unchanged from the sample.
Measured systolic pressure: mmHg 99
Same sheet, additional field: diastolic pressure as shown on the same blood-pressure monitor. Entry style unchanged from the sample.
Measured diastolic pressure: mmHg 74
